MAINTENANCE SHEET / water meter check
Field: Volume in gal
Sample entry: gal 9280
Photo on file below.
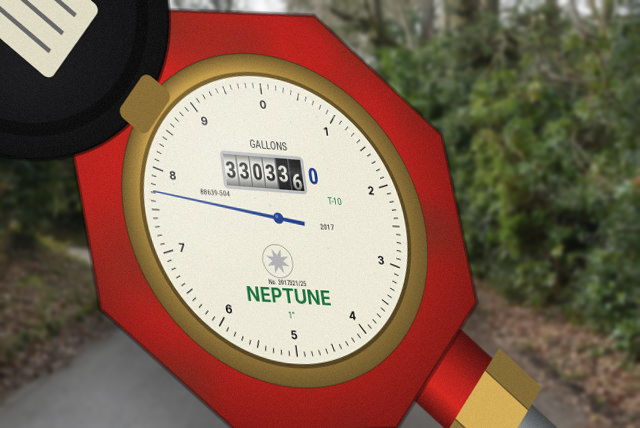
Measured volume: gal 3303357.7
